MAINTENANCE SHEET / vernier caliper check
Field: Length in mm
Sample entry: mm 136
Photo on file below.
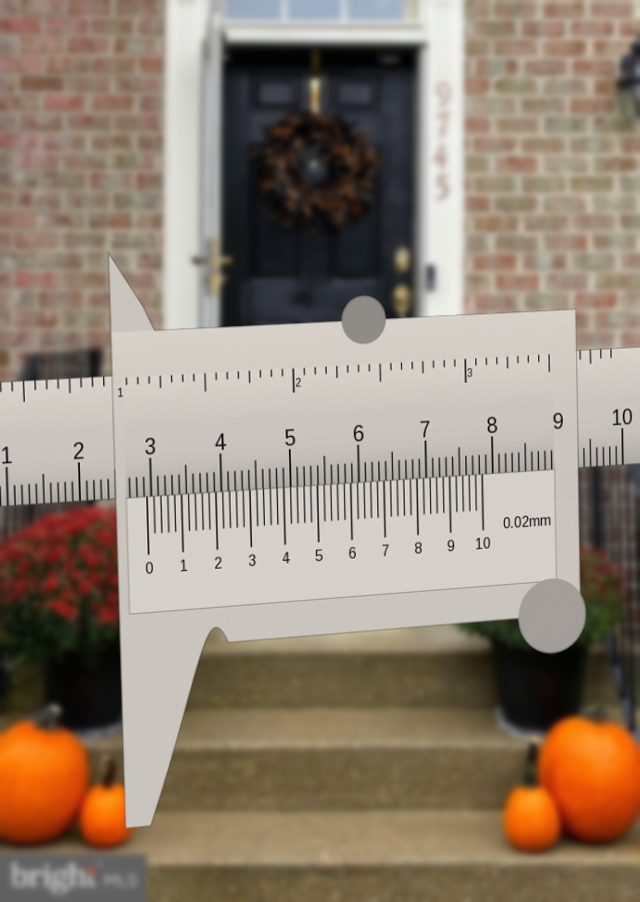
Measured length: mm 29.4
